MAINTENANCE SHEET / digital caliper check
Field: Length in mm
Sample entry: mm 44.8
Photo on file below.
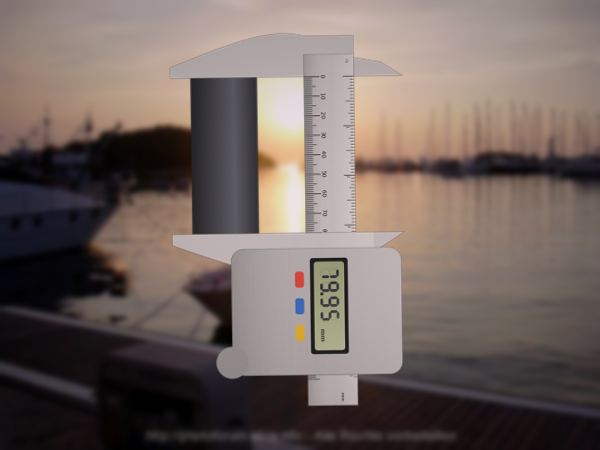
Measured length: mm 79.95
